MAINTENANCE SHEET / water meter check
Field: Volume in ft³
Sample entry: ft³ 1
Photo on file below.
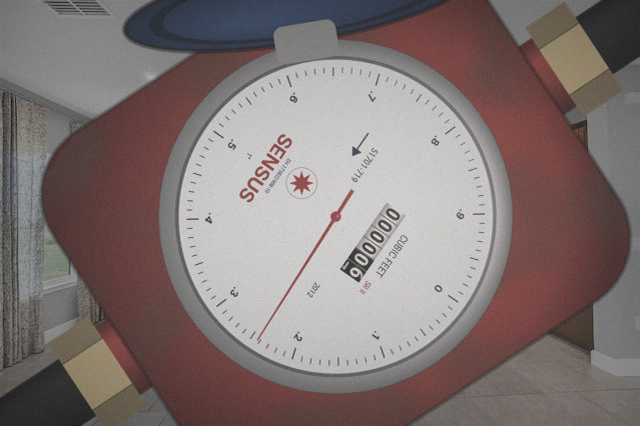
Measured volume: ft³ 6.24
